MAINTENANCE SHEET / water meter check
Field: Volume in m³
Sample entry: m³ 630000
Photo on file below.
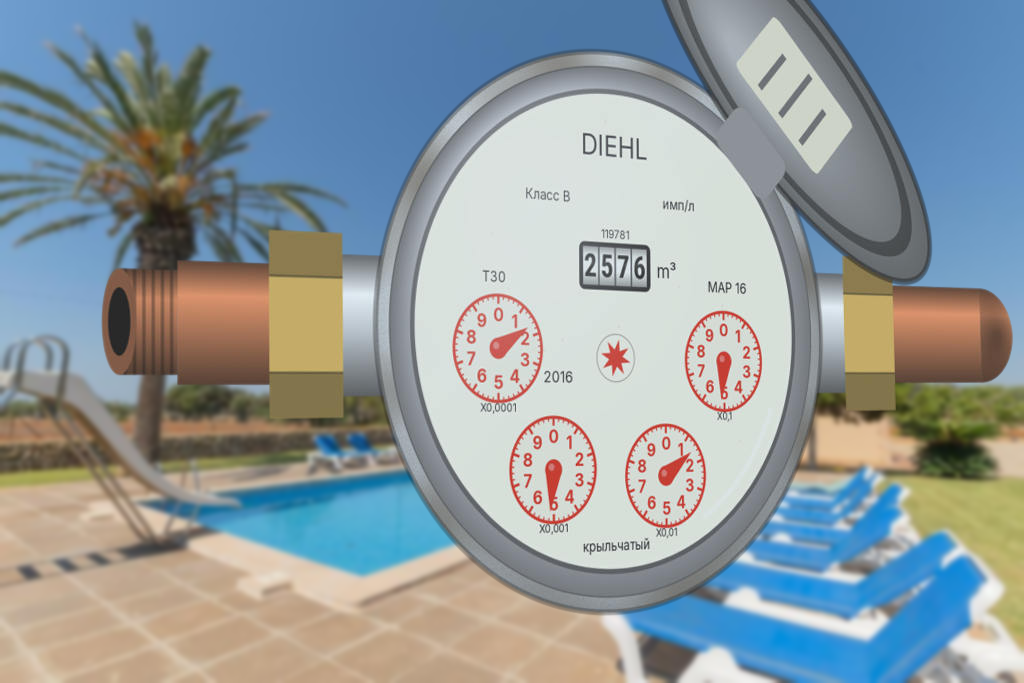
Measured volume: m³ 2576.5151
